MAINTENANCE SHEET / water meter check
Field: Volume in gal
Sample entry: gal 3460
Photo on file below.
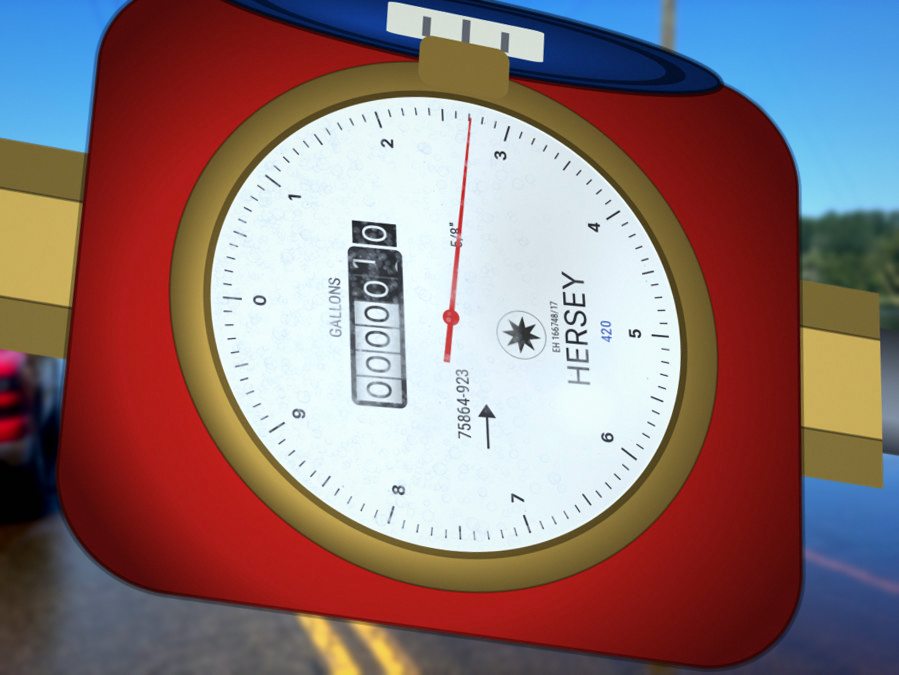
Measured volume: gal 12.7
